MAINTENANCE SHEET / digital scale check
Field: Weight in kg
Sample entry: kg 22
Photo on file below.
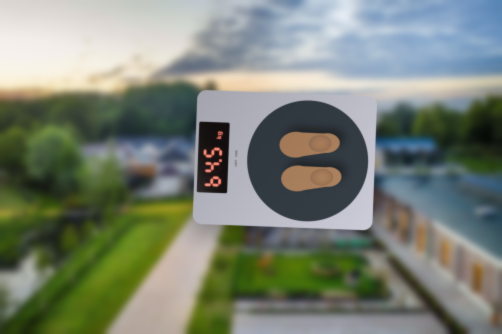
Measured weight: kg 64.5
